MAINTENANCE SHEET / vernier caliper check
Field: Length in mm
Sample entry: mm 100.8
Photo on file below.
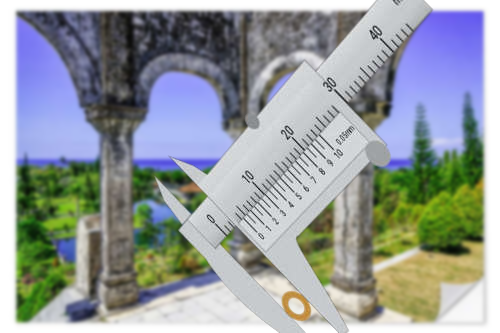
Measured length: mm 4.4
